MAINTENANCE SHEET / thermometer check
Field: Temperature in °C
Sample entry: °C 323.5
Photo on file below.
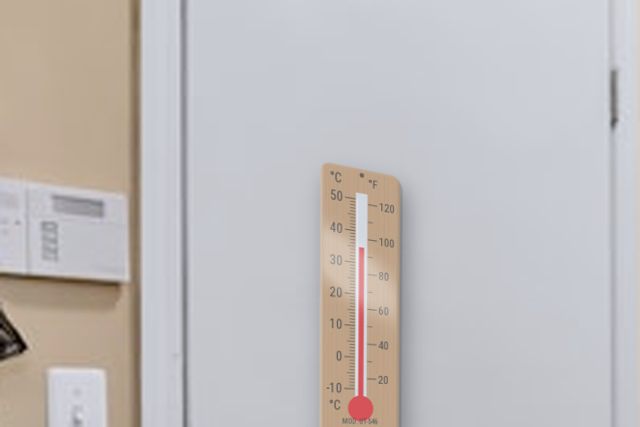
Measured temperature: °C 35
